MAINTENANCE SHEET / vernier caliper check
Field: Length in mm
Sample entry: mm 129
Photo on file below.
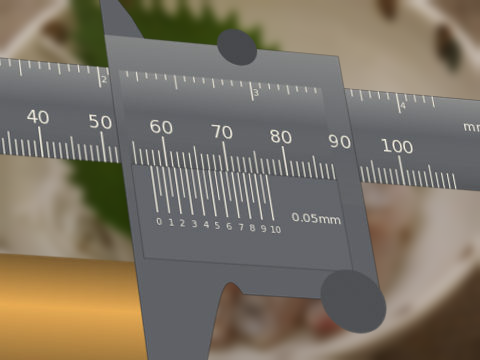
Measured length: mm 57.4
